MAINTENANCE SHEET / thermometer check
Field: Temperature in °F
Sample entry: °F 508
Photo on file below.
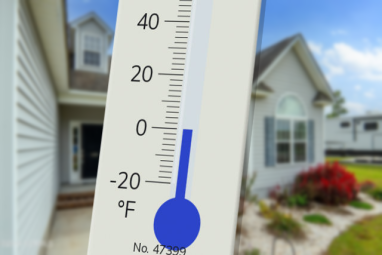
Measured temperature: °F 0
